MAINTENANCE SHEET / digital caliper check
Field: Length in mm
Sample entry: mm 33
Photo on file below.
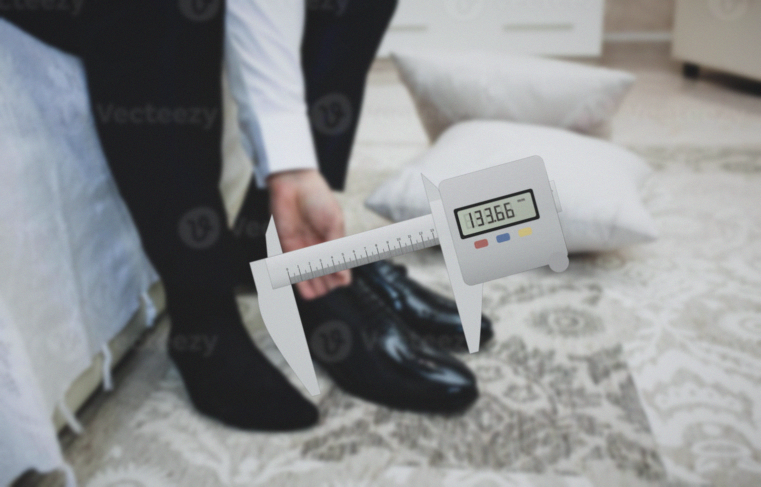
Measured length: mm 133.66
